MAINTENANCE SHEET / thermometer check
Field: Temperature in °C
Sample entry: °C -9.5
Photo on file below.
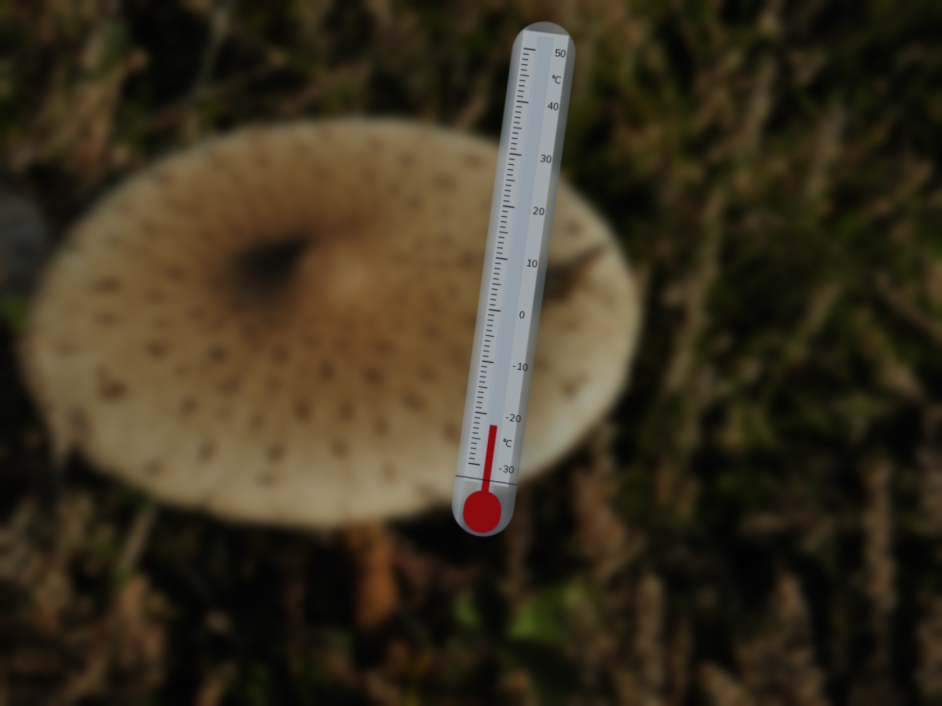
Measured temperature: °C -22
